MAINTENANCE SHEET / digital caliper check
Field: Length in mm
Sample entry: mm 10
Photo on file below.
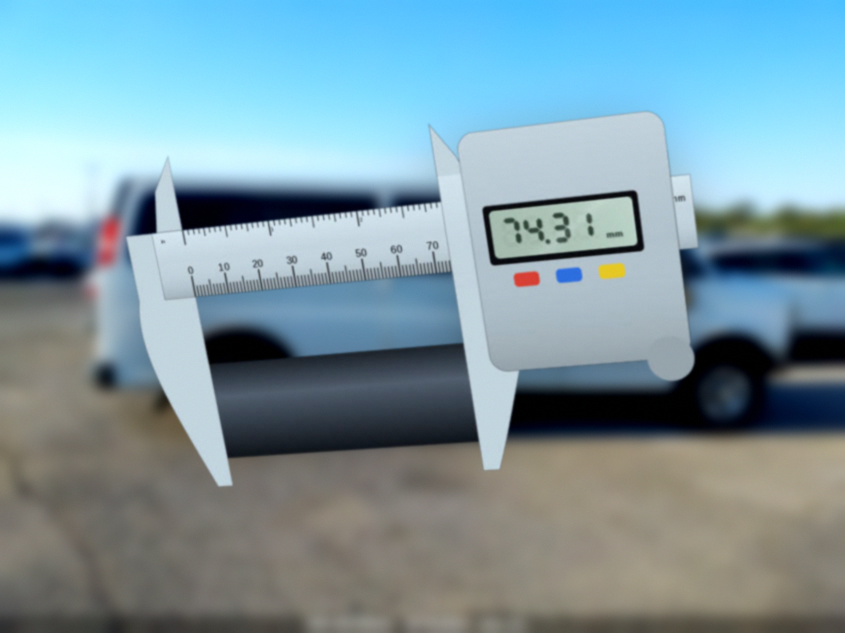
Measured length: mm 74.31
